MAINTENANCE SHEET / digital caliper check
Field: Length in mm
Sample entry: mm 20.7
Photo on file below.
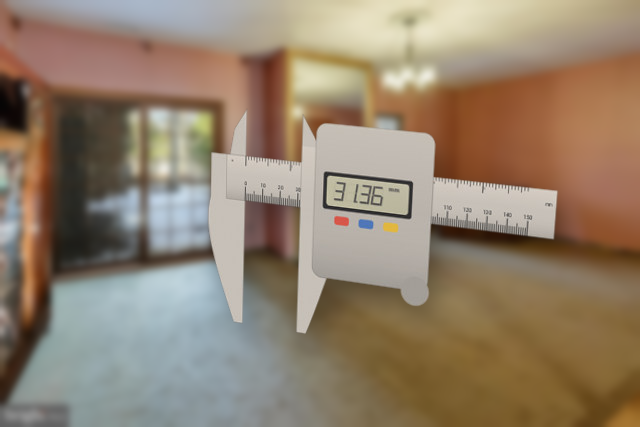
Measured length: mm 31.36
